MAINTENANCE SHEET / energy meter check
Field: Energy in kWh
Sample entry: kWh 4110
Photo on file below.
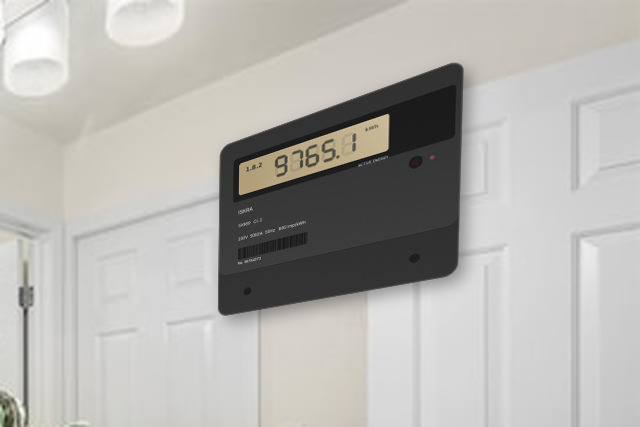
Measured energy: kWh 9765.1
